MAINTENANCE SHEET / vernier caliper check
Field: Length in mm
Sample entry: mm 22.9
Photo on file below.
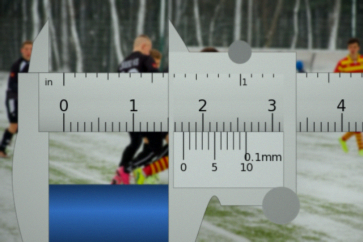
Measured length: mm 17.2
